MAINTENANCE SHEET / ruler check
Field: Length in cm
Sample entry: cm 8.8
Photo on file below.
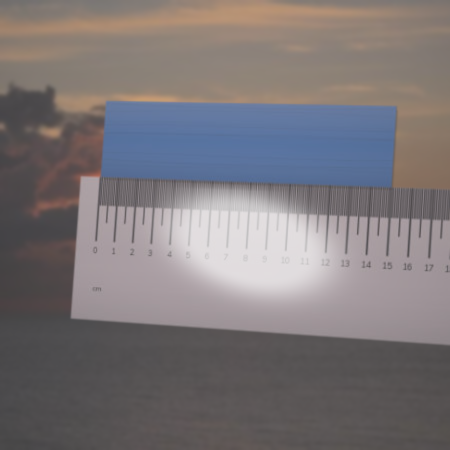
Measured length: cm 15
